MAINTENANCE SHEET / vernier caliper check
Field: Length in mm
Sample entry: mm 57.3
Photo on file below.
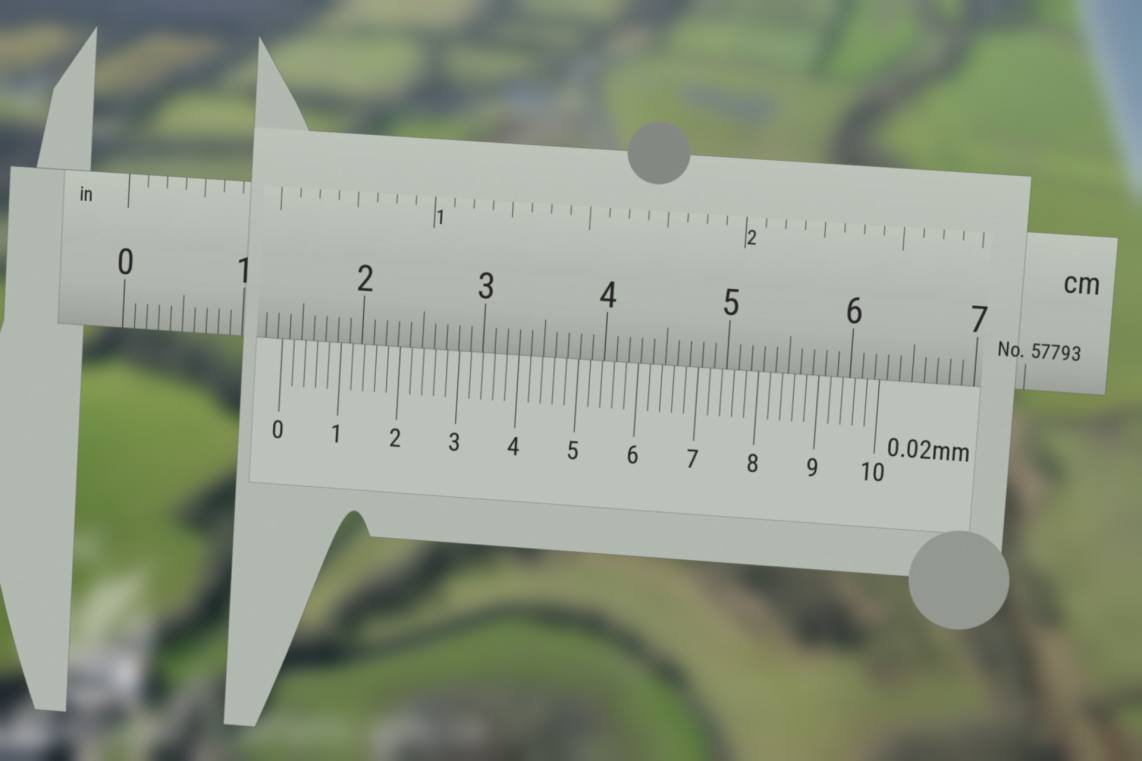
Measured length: mm 13.4
